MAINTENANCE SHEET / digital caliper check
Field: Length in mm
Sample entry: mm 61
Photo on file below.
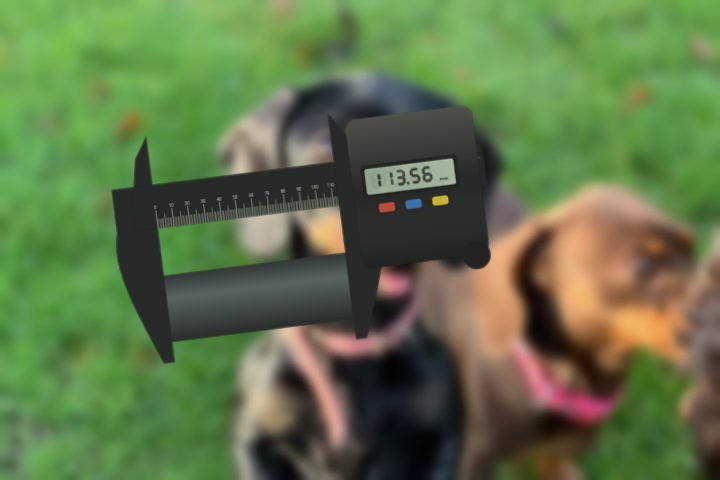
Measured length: mm 113.56
